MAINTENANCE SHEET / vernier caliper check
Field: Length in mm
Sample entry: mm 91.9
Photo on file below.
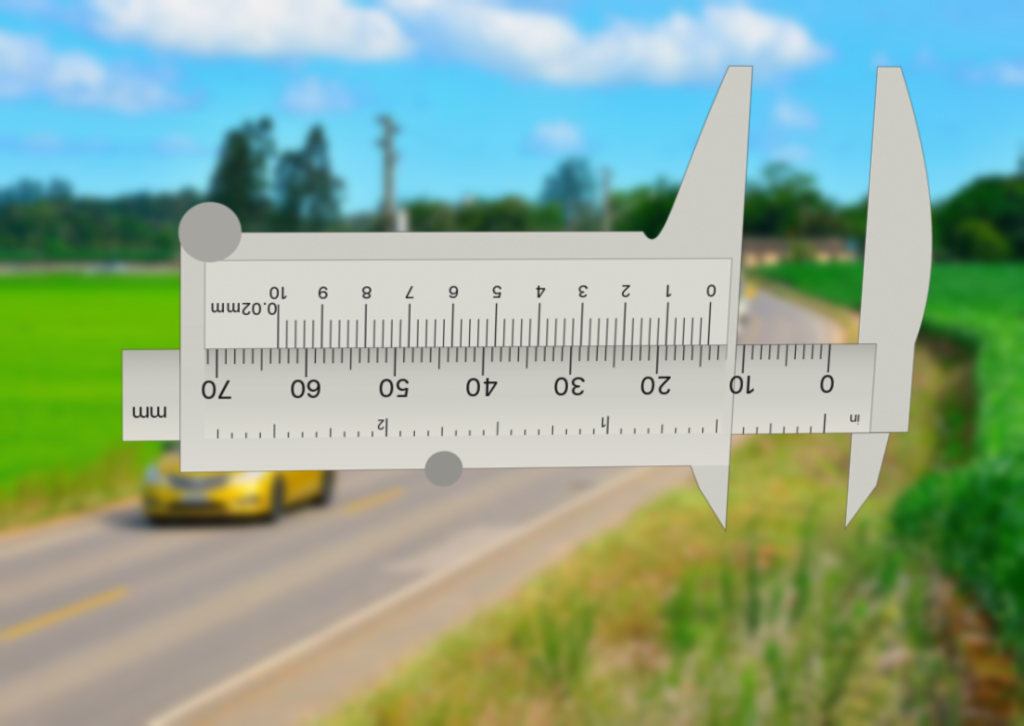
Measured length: mm 14.2
